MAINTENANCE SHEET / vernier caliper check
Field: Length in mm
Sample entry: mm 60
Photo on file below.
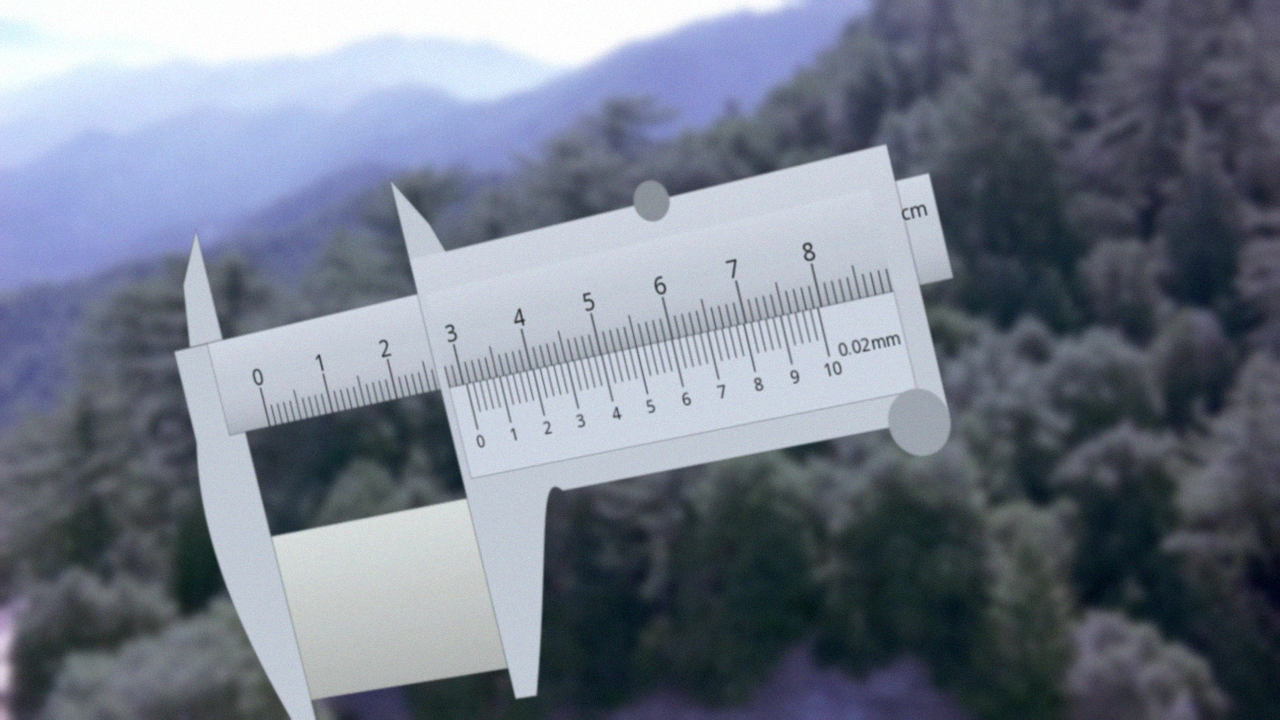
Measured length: mm 30.5
